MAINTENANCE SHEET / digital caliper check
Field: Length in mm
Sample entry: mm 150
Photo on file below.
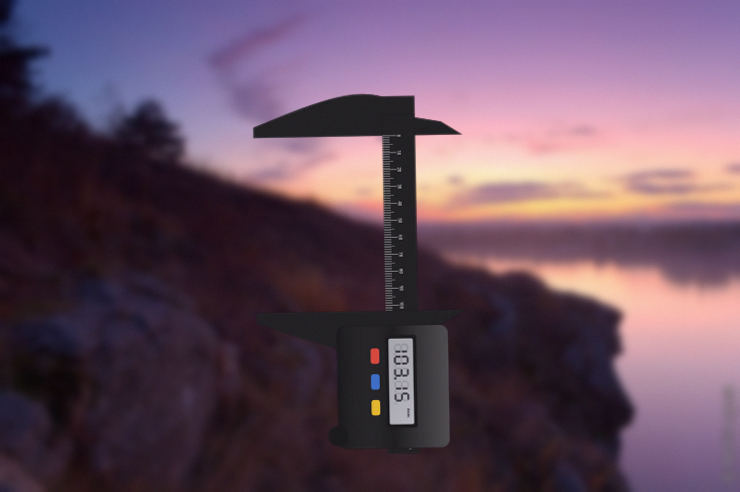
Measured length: mm 103.15
